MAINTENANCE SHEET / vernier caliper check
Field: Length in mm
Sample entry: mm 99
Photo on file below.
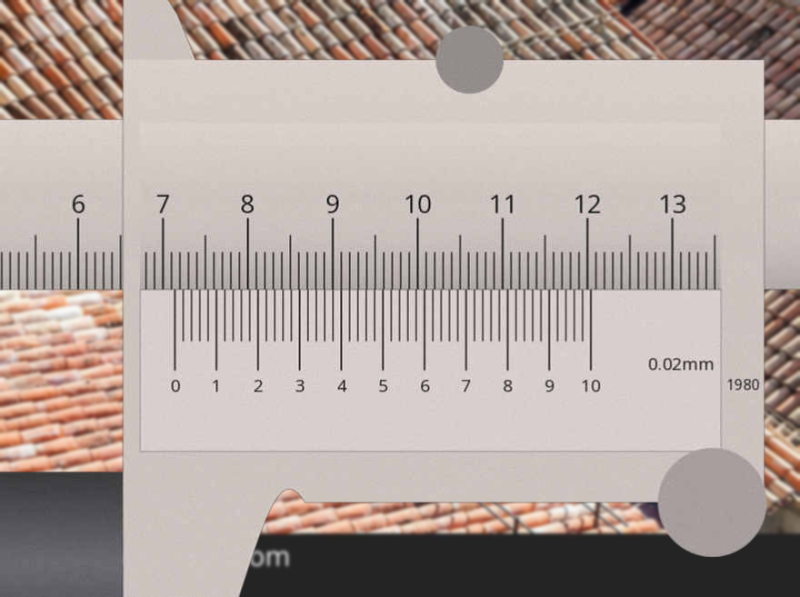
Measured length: mm 71.4
